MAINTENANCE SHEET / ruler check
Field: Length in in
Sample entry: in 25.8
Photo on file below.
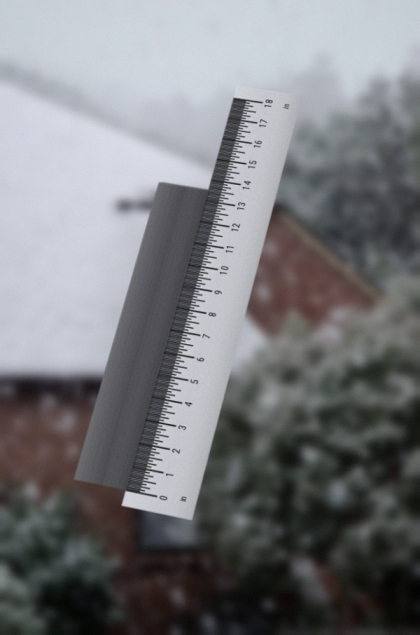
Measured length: in 13.5
